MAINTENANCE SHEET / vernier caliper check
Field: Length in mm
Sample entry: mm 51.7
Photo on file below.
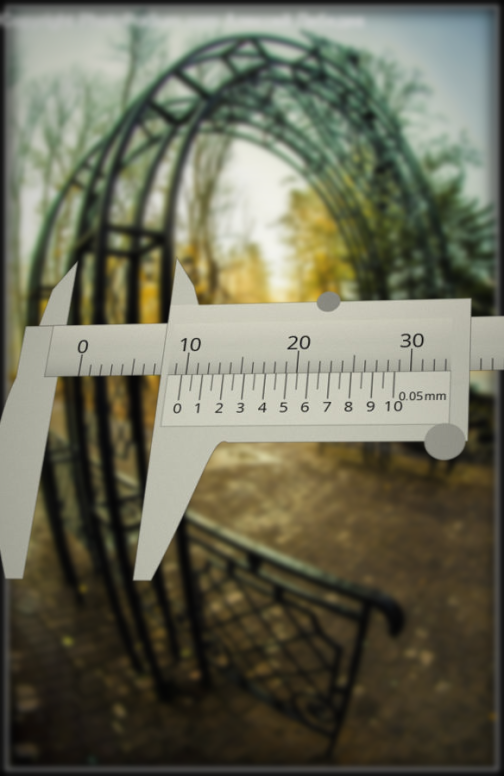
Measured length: mm 9.6
